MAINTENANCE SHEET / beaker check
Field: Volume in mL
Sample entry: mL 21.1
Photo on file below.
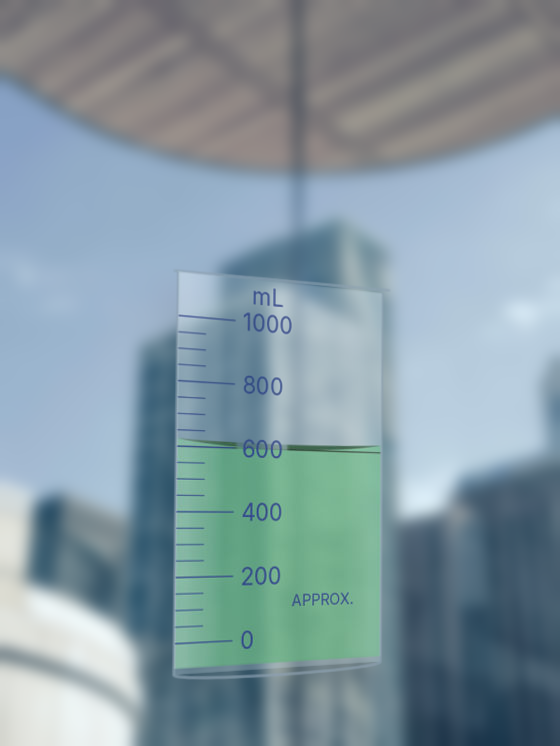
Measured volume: mL 600
